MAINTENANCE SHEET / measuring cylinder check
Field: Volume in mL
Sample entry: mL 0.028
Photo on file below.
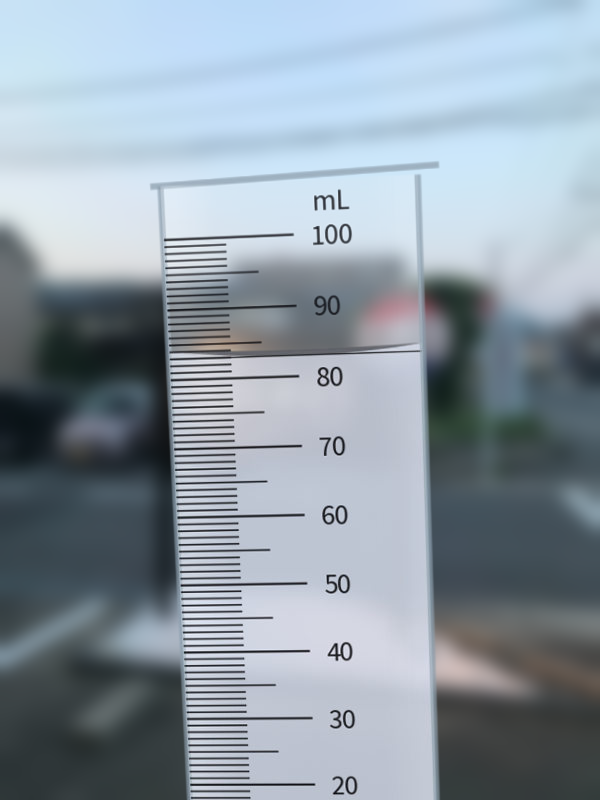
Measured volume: mL 83
